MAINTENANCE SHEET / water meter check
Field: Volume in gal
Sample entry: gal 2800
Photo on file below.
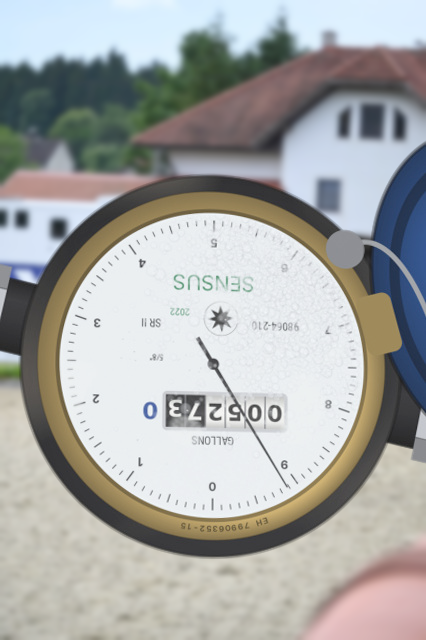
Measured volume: gal 52729.1
